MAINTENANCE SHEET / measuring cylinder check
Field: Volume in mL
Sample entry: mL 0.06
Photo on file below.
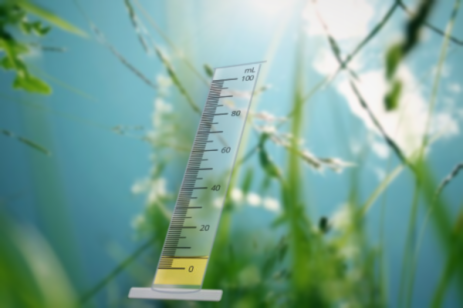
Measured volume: mL 5
